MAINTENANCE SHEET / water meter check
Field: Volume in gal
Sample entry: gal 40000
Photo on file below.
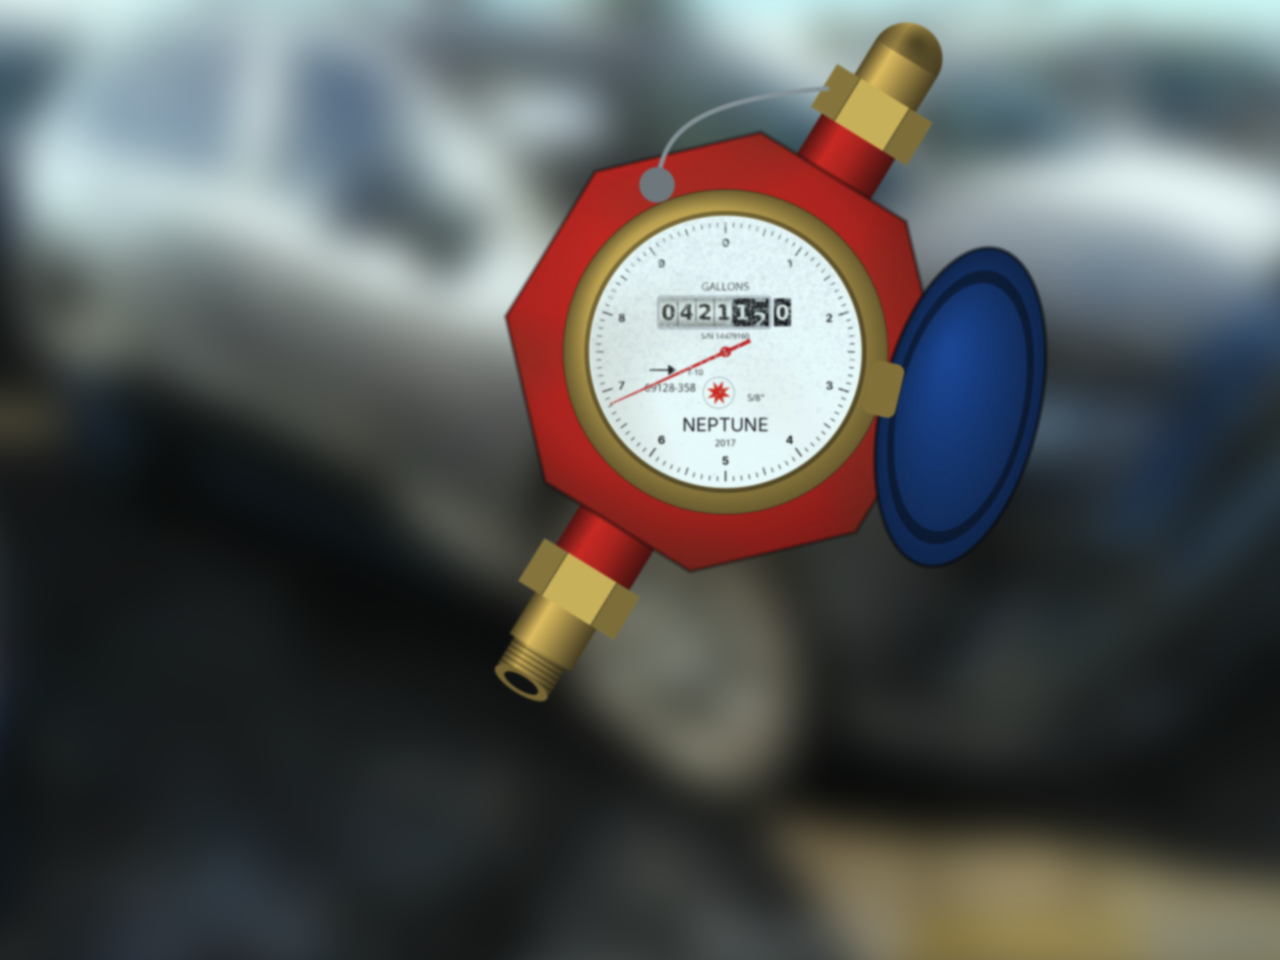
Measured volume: gal 421116.8
